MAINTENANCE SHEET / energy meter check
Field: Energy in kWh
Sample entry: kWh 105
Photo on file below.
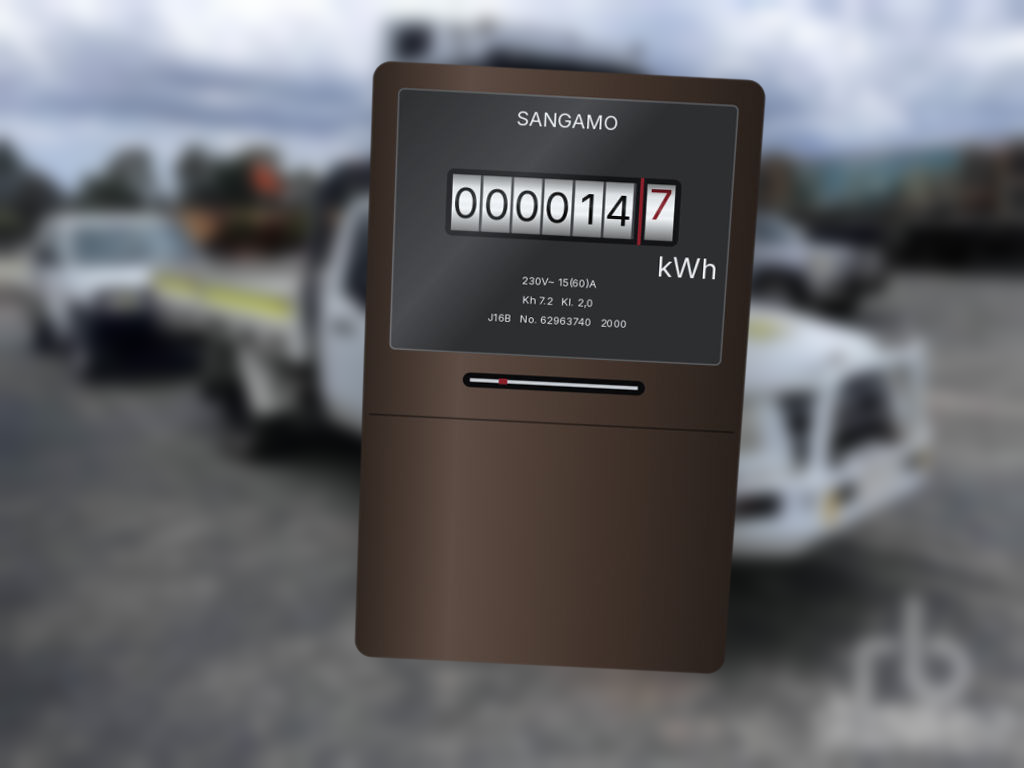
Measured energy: kWh 14.7
